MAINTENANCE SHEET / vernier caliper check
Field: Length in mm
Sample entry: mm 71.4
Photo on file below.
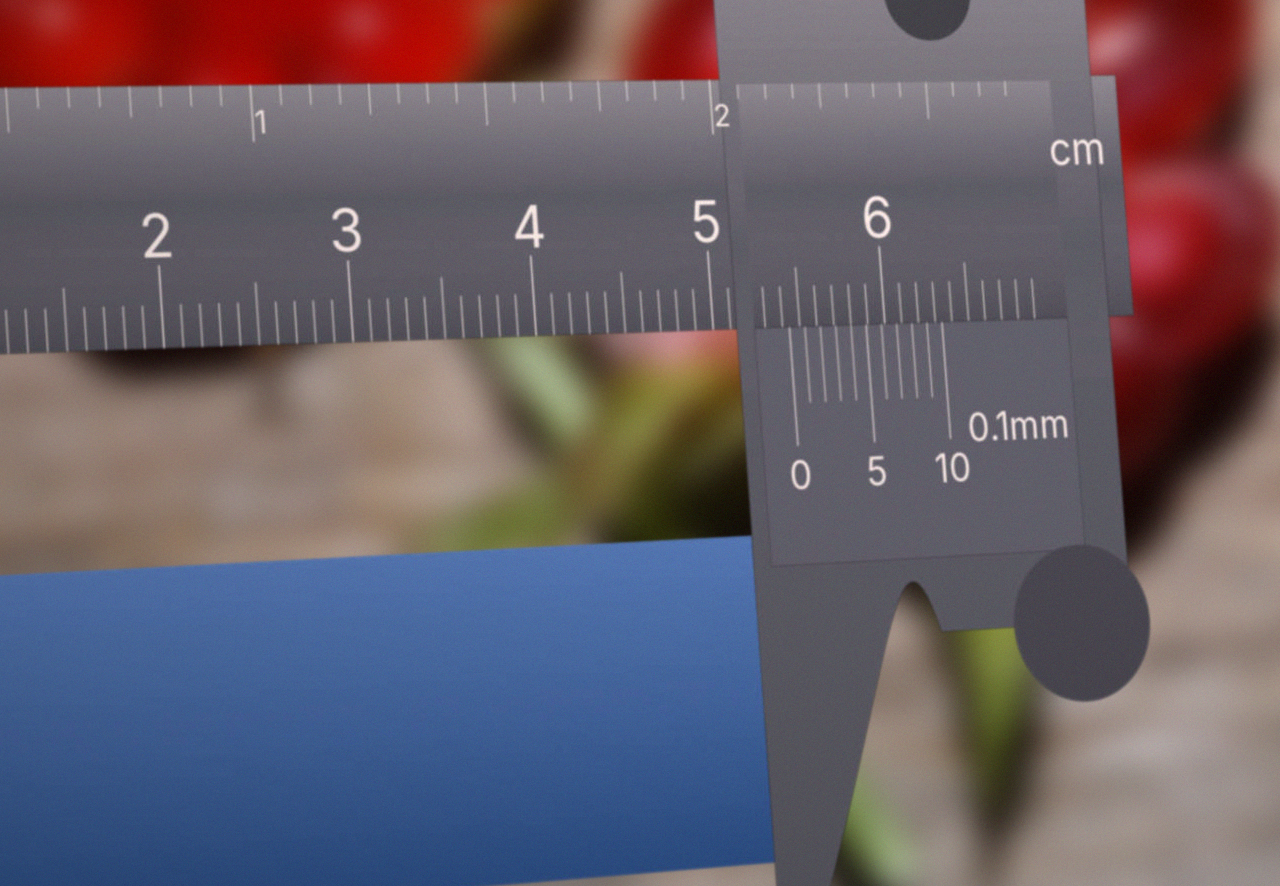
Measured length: mm 54.4
